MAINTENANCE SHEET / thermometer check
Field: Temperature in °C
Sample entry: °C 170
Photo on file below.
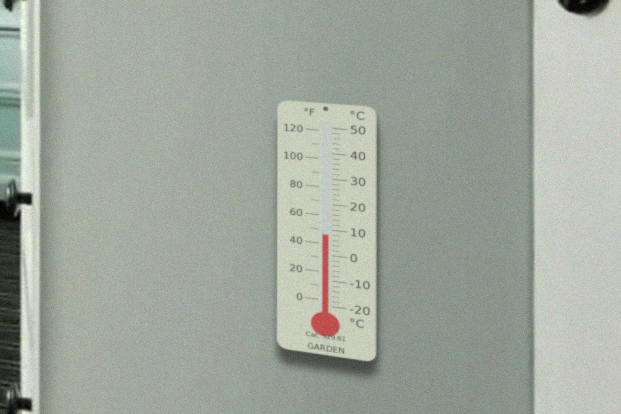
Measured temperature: °C 8
